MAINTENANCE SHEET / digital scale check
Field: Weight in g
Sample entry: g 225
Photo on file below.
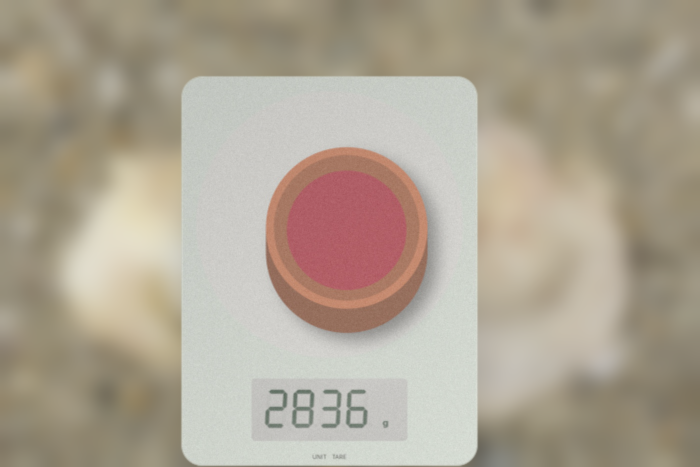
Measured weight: g 2836
